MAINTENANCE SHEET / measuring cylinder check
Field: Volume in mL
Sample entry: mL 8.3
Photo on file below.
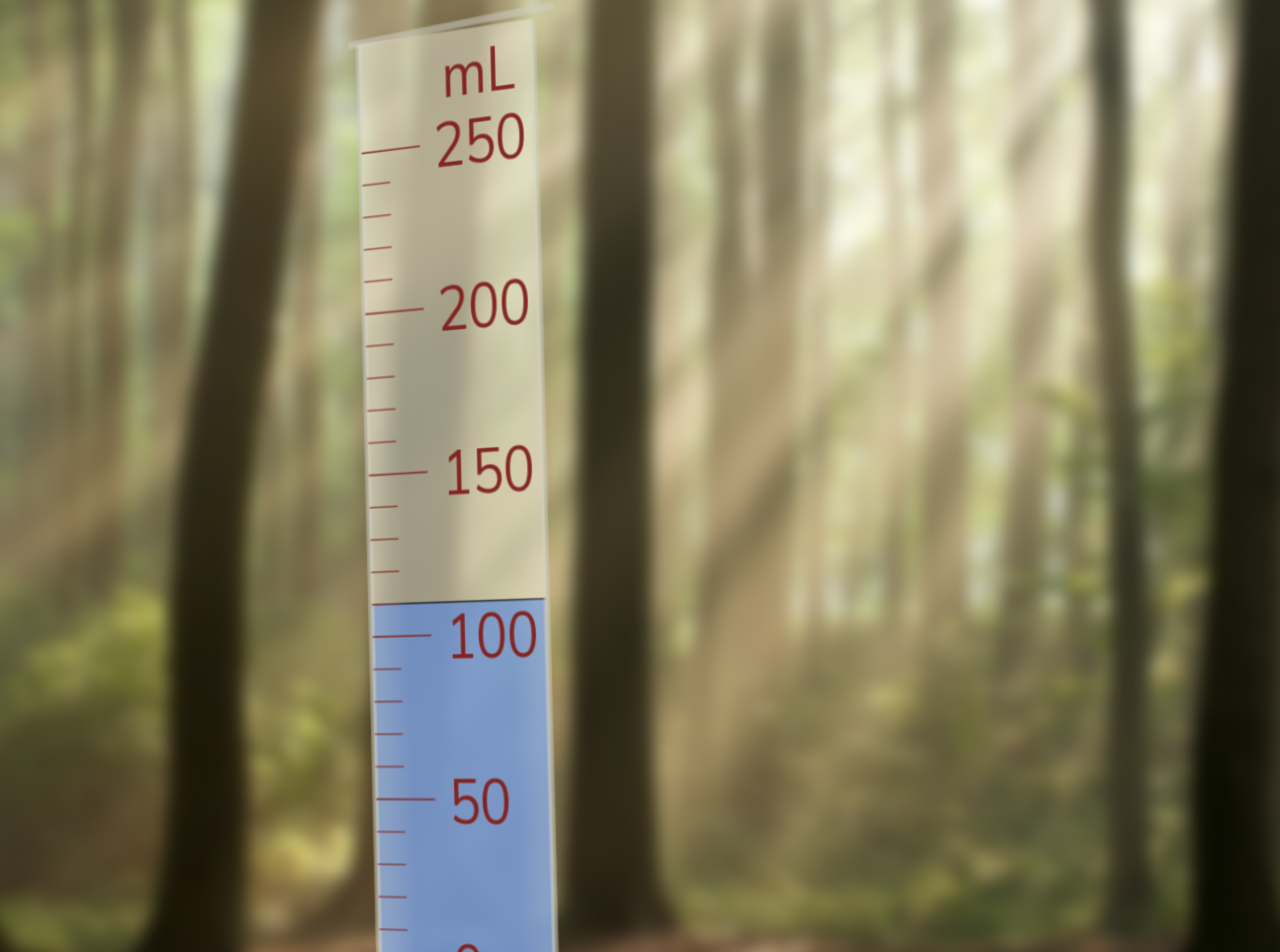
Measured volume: mL 110
